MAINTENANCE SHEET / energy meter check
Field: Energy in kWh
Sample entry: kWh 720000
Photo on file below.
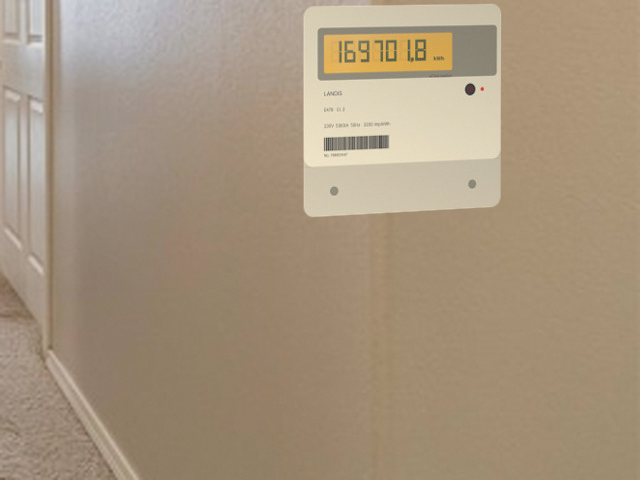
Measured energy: kWh 169701.8
